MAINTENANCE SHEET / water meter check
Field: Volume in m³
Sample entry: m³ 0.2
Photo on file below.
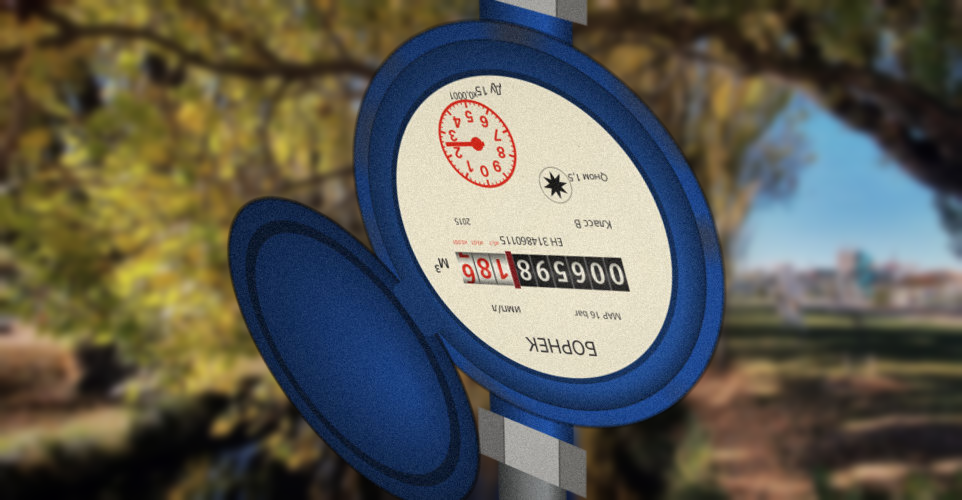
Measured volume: m³ 6598.1862
